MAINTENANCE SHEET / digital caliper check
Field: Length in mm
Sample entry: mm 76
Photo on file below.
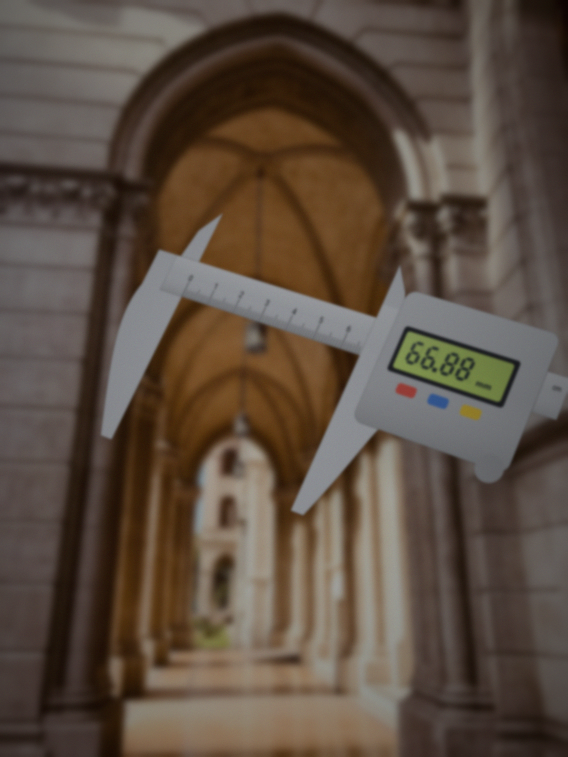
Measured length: mm 66.88
